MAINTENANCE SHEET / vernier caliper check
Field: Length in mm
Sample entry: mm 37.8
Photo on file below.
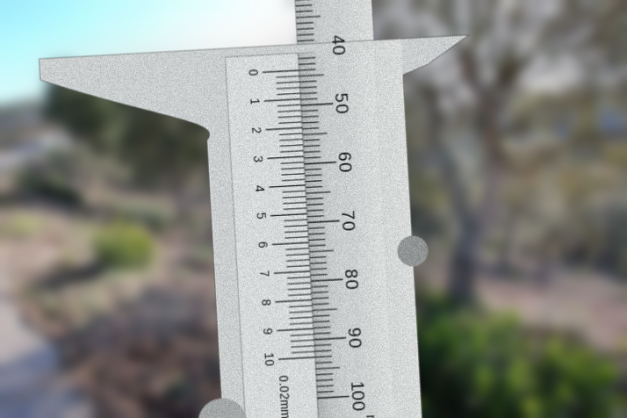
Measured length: mm 44.0
